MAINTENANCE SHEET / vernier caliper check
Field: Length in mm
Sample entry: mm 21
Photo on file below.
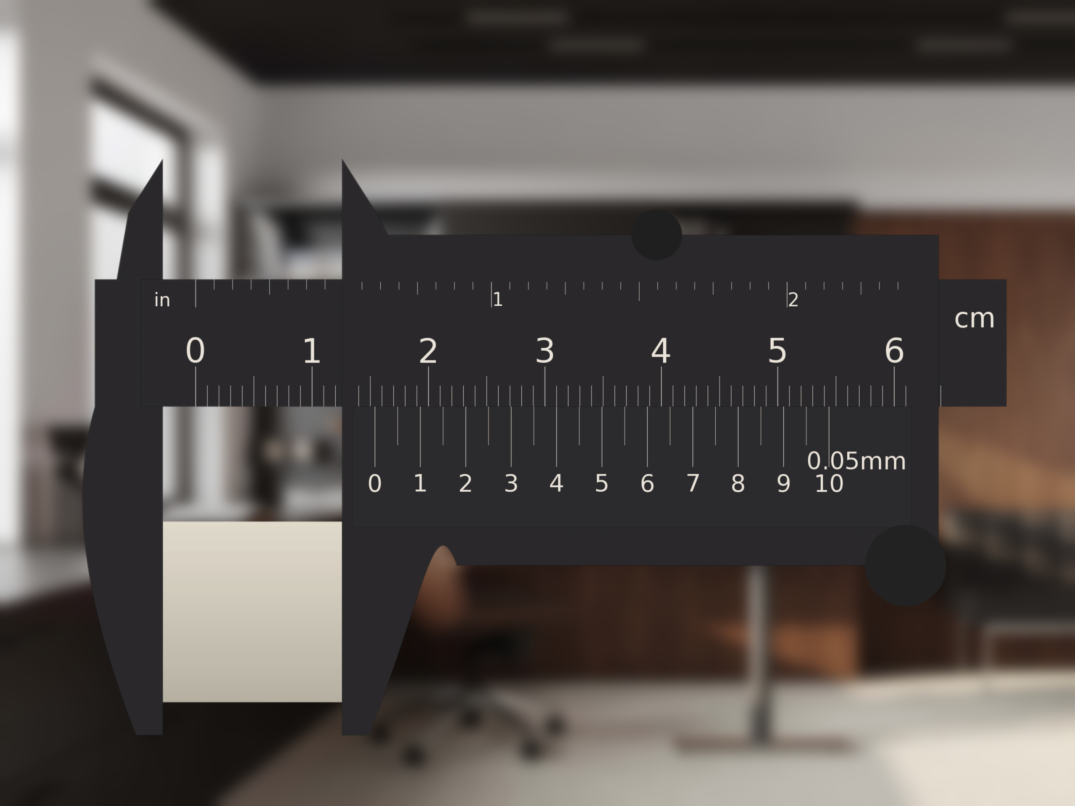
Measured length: mm 15.4
